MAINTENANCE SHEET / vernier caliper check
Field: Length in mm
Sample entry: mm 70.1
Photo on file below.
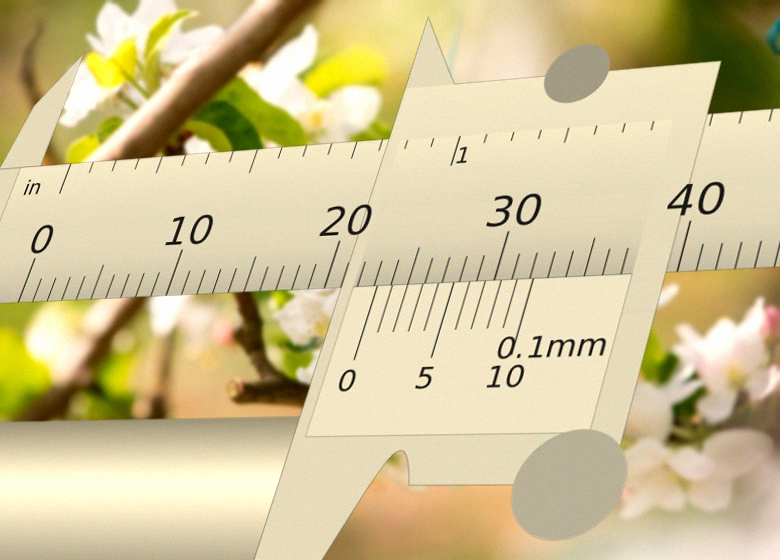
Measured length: mm 23.2
